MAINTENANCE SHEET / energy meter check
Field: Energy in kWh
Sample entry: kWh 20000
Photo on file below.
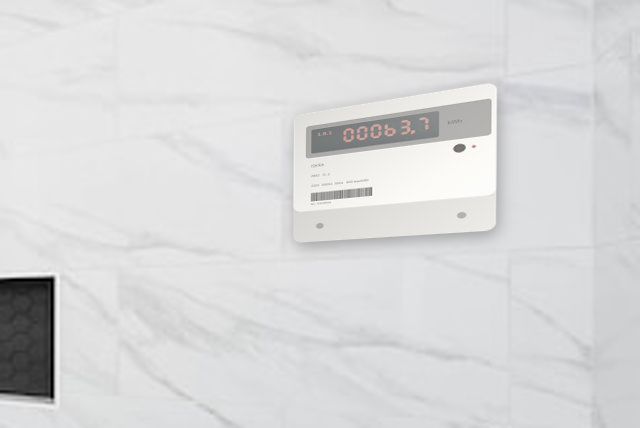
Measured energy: kWh 63.7
